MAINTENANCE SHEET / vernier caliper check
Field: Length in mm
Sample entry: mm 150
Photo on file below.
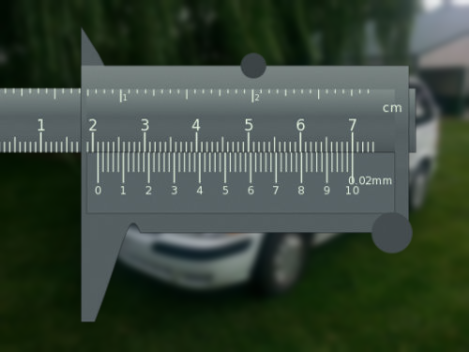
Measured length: mm 21.0
